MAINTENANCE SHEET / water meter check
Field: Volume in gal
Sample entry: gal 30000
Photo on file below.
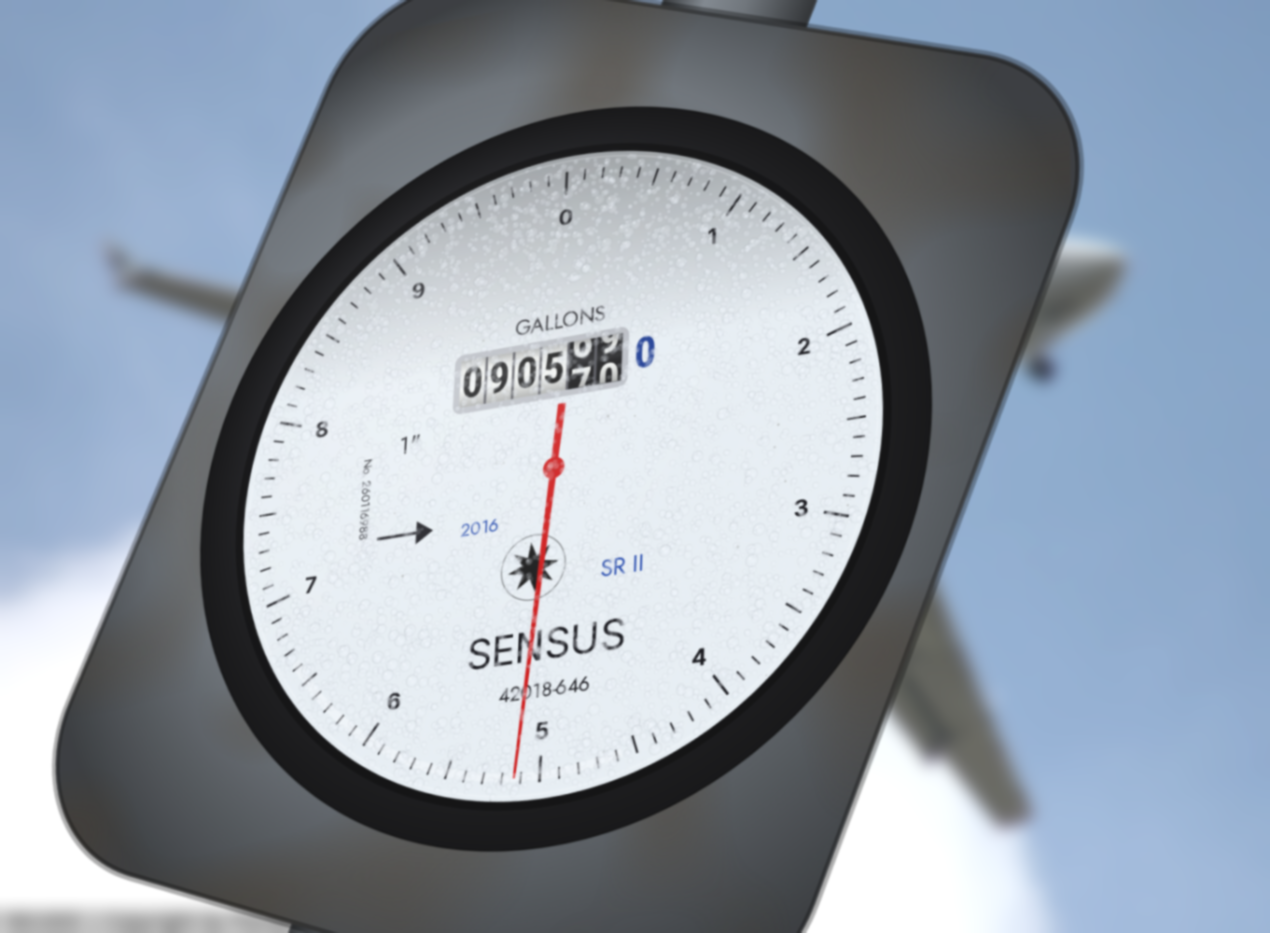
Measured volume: gal 905695.1
